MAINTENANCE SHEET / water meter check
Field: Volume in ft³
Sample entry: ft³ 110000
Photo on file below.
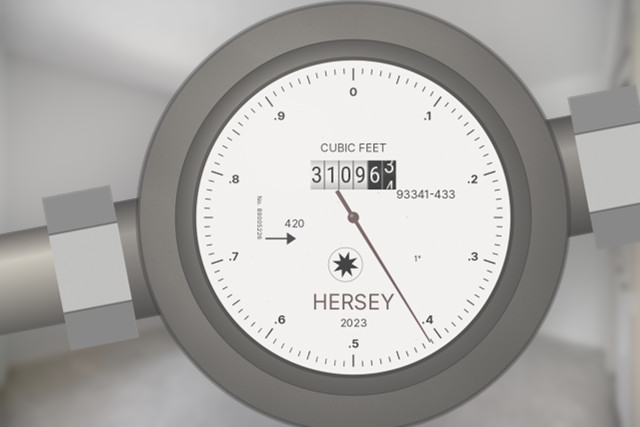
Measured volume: ft³ 310963.41
